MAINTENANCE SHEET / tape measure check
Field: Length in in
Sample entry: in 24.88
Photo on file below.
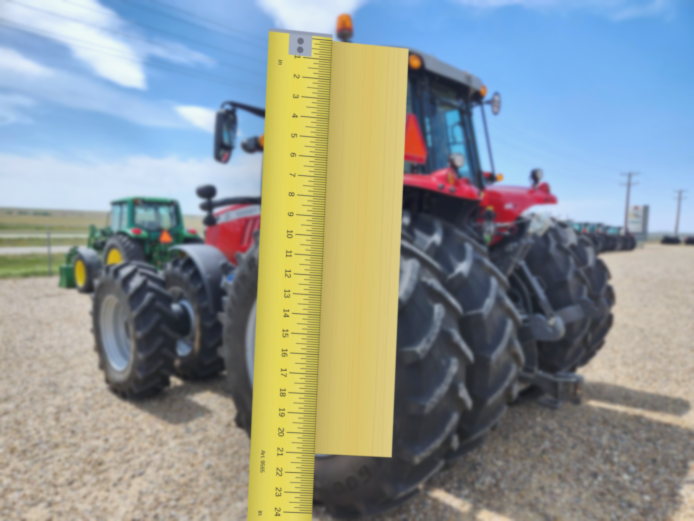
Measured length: in 21
